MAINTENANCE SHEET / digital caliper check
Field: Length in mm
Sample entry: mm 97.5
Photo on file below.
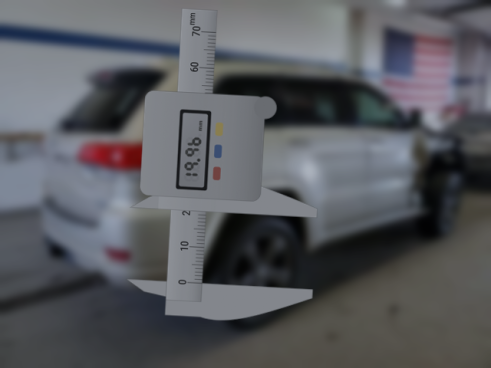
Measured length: mm 19.96
